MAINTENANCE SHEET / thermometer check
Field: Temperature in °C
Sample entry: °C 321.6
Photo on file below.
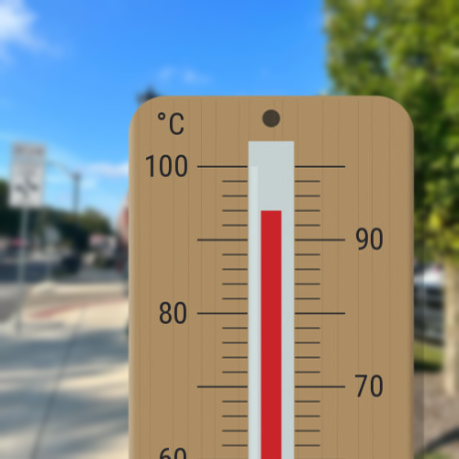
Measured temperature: °C 94
